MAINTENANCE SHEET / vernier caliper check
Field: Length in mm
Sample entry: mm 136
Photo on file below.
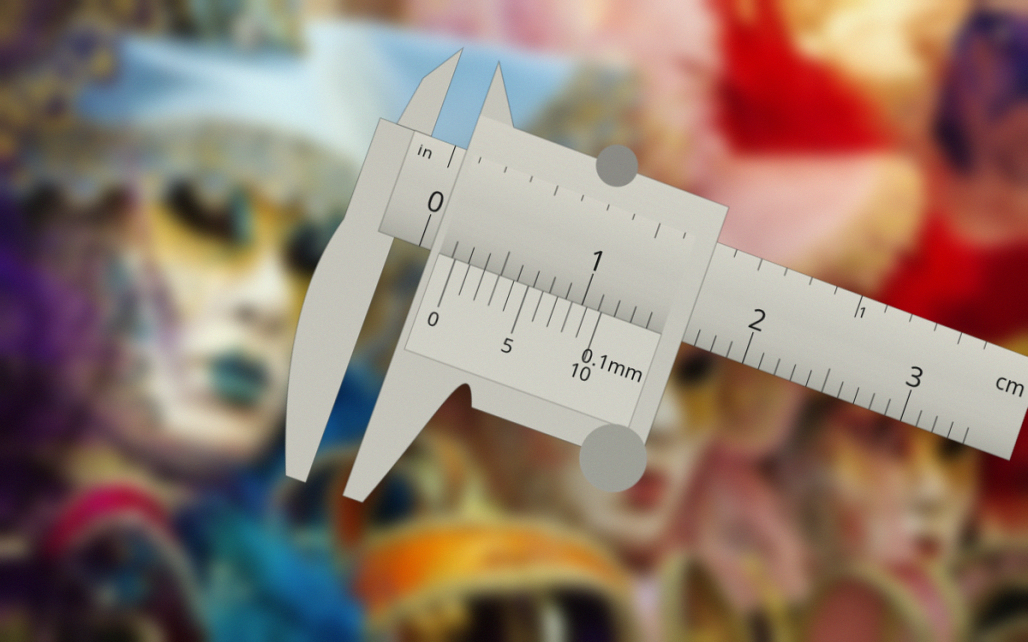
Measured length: mm 2.2
